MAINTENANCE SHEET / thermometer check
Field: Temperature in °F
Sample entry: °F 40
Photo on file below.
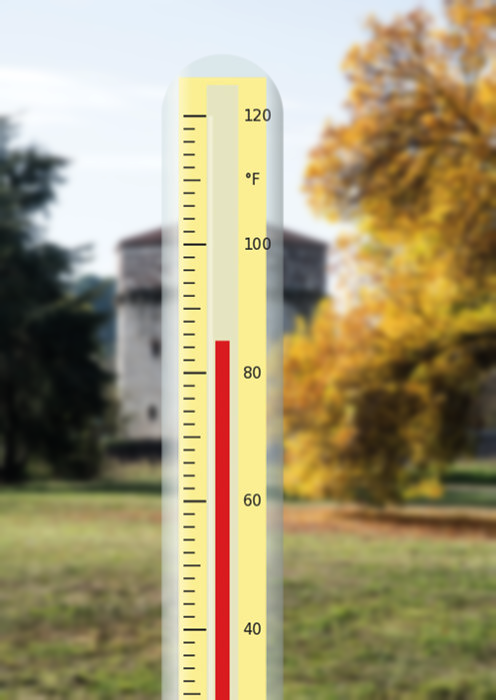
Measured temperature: °F 85
